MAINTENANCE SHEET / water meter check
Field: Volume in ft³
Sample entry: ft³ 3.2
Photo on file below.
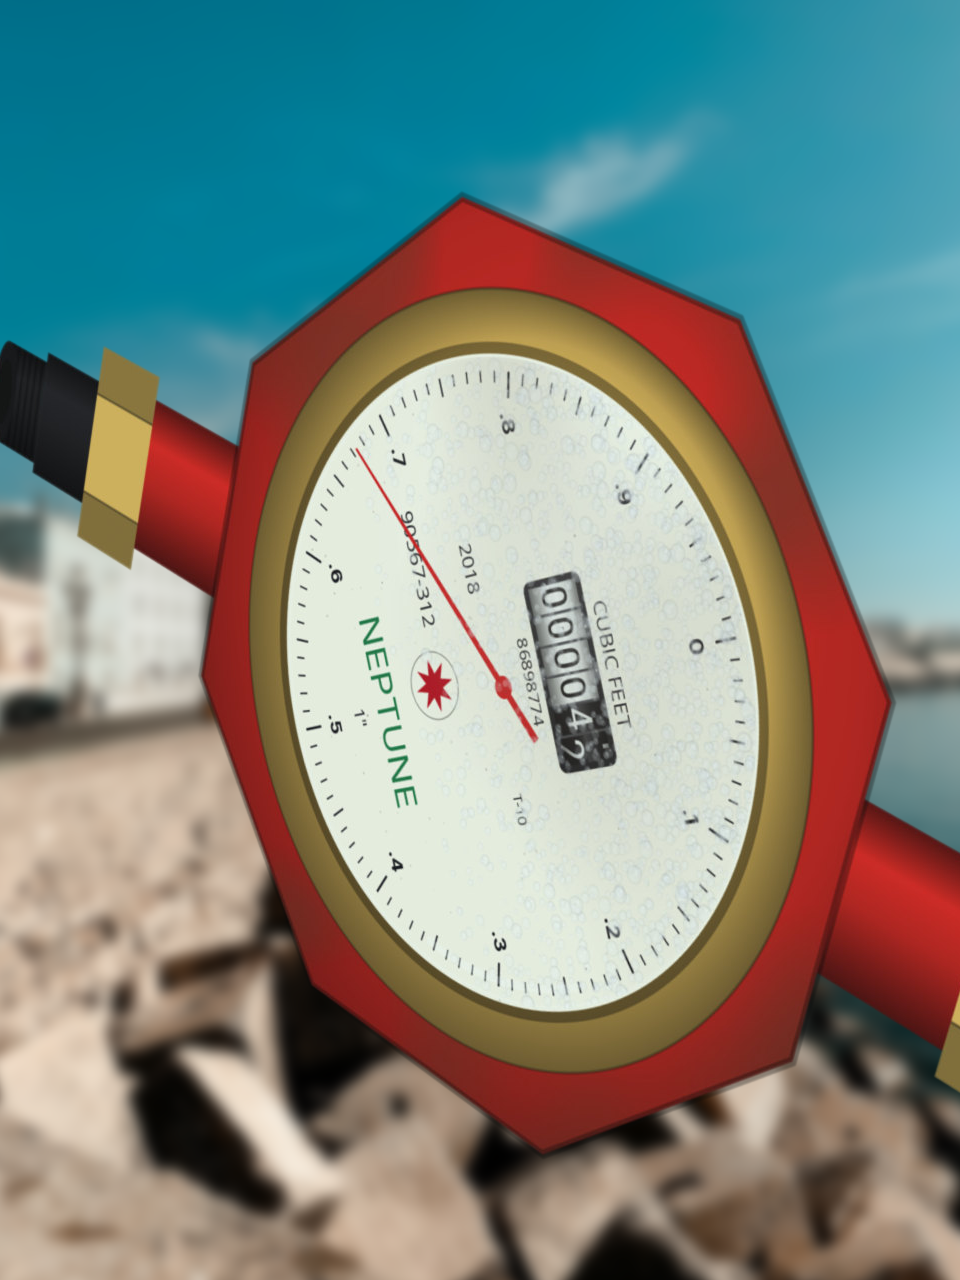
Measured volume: ft³ 41.67
